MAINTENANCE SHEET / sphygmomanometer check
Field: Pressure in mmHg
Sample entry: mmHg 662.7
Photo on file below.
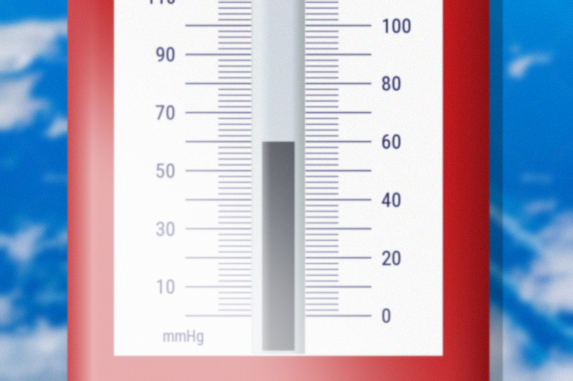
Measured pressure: mmHg 60
